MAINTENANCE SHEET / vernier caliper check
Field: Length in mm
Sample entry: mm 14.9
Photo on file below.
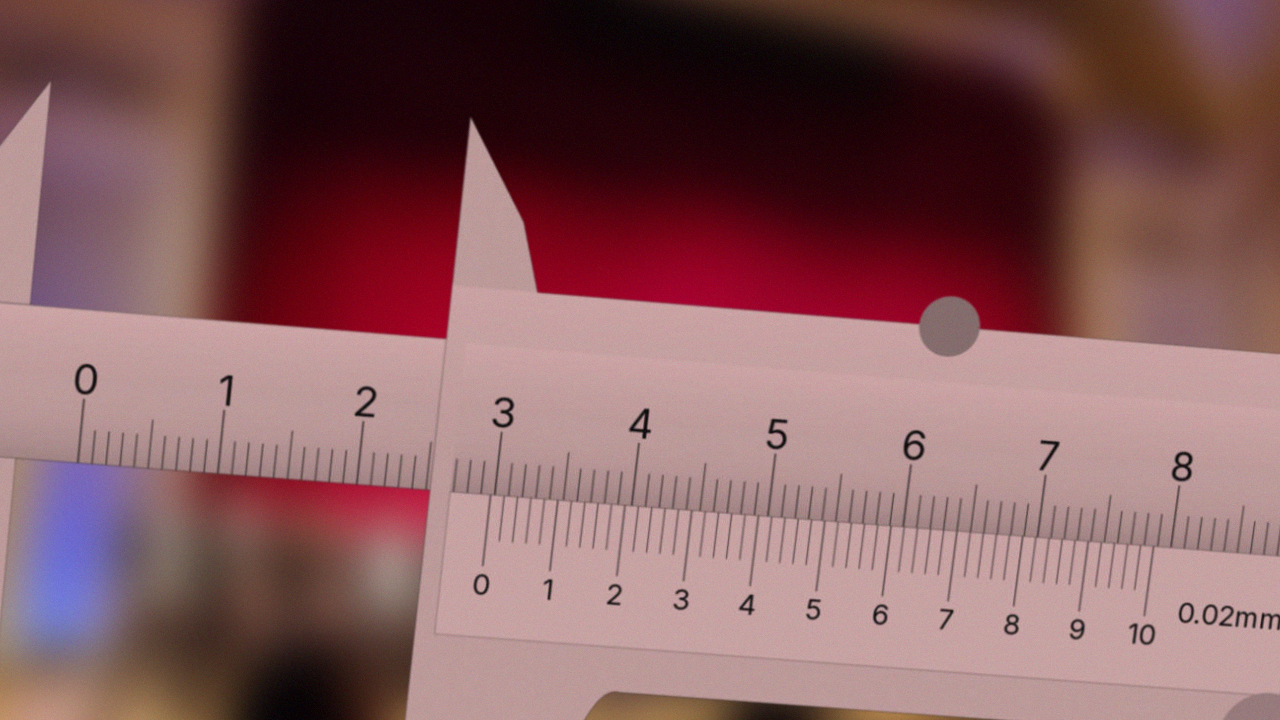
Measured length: mm 29.7
